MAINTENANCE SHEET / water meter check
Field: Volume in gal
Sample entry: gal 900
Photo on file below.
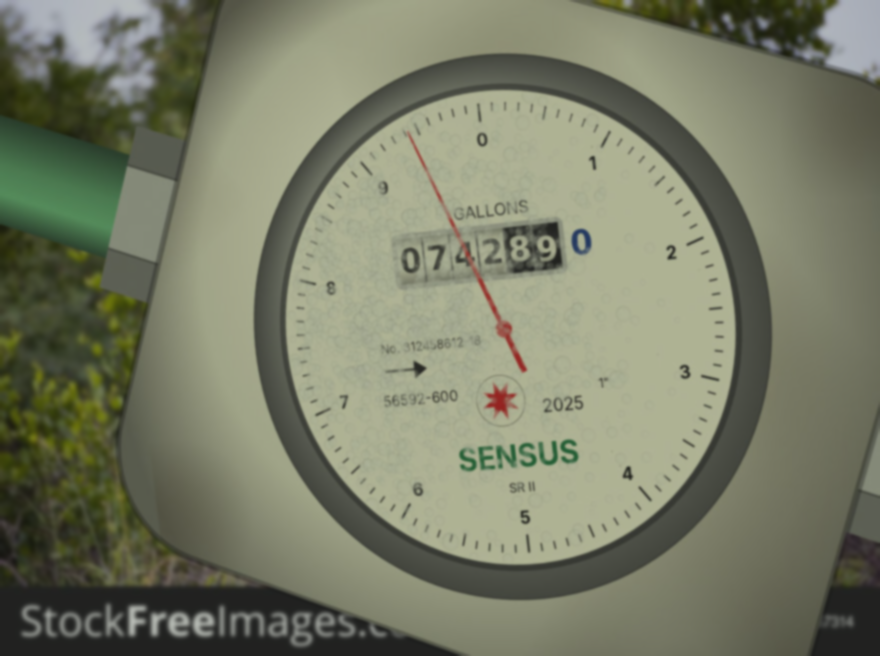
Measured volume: gal 742889.4
